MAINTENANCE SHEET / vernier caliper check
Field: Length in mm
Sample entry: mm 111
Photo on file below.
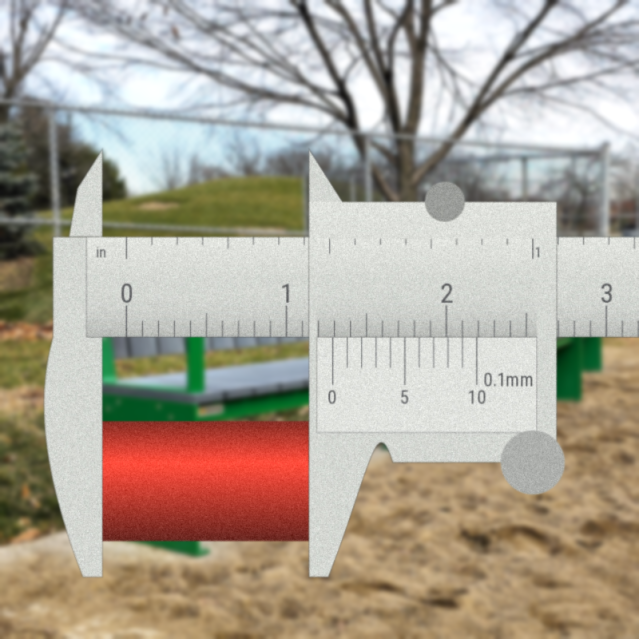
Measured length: mm 12.9
